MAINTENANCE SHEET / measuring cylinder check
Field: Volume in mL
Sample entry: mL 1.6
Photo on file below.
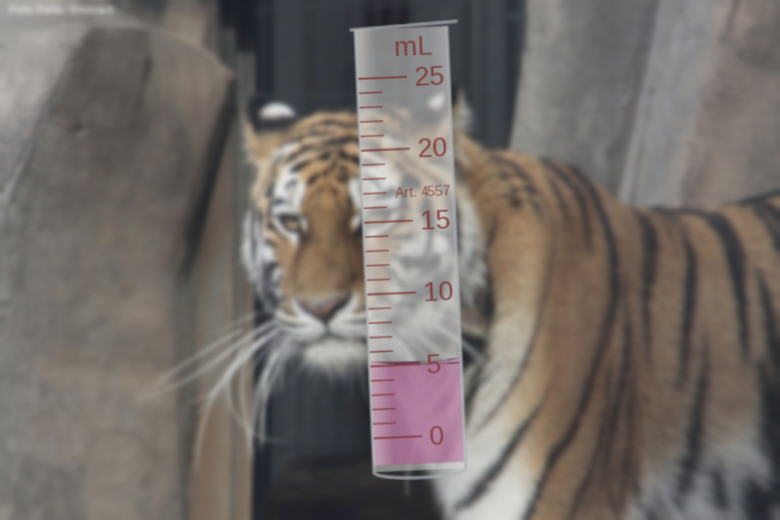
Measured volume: mL 5
